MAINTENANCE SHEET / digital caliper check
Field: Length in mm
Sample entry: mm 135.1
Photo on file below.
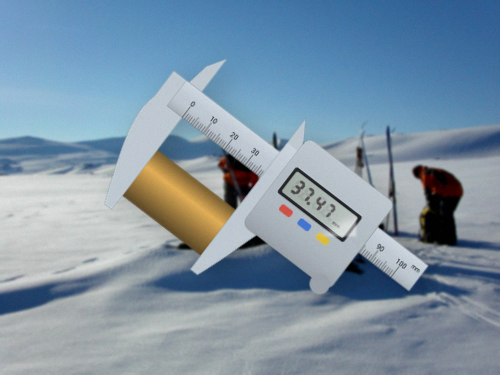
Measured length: mm 37.47
